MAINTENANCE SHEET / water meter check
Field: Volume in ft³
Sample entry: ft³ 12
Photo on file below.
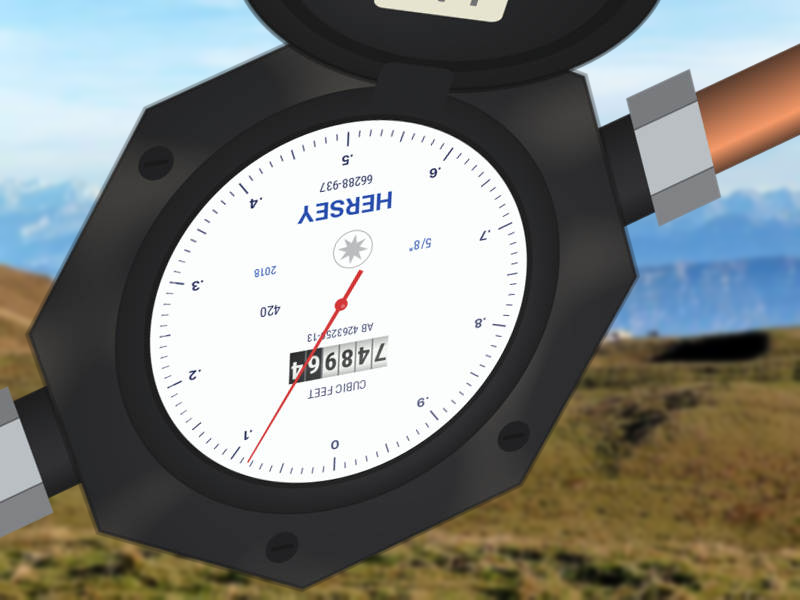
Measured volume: ft³ 748964.08
